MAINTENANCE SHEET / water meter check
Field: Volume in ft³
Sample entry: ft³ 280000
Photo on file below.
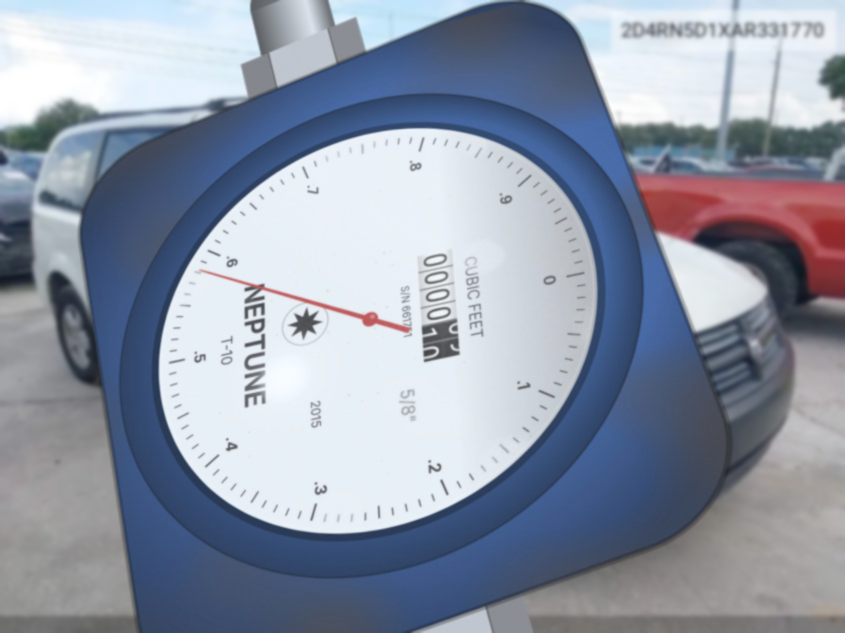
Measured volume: ft³ 9.58
